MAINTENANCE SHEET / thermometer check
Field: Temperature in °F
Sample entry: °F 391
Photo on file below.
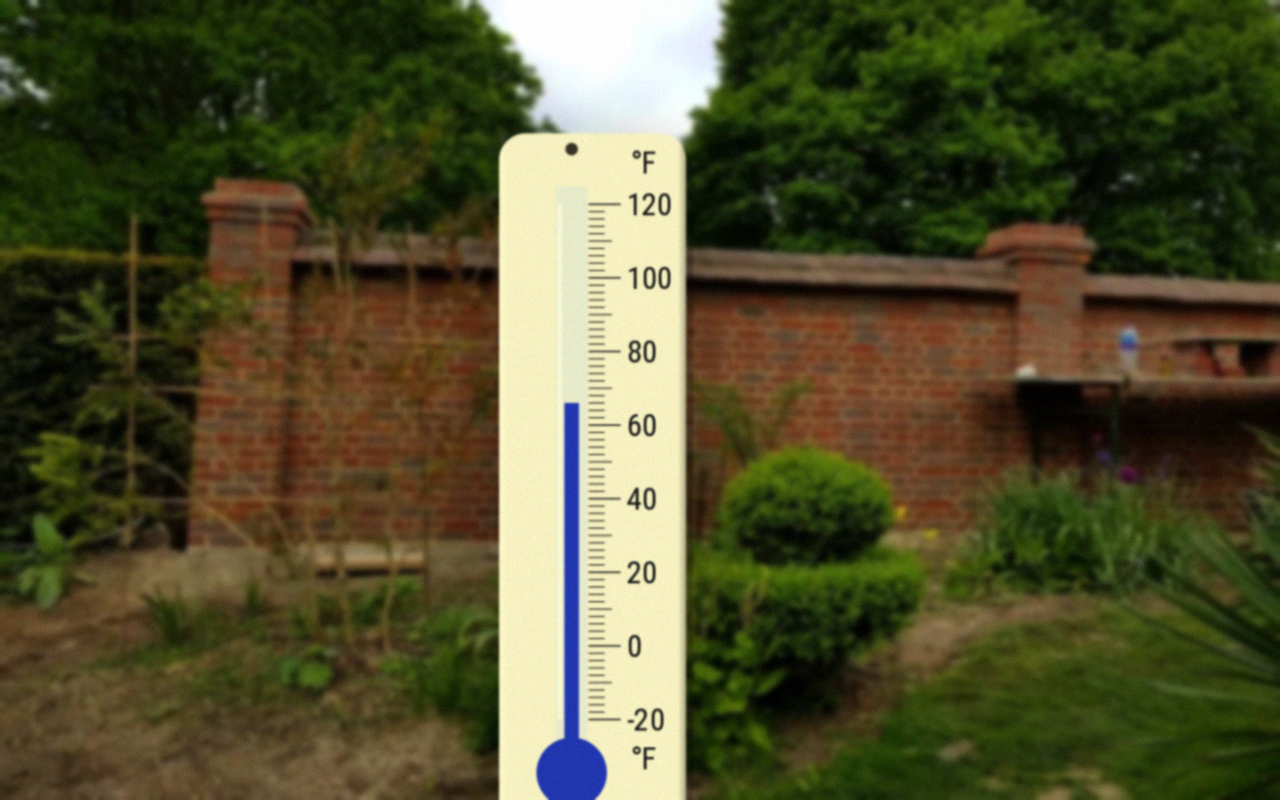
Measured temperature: °F 66
